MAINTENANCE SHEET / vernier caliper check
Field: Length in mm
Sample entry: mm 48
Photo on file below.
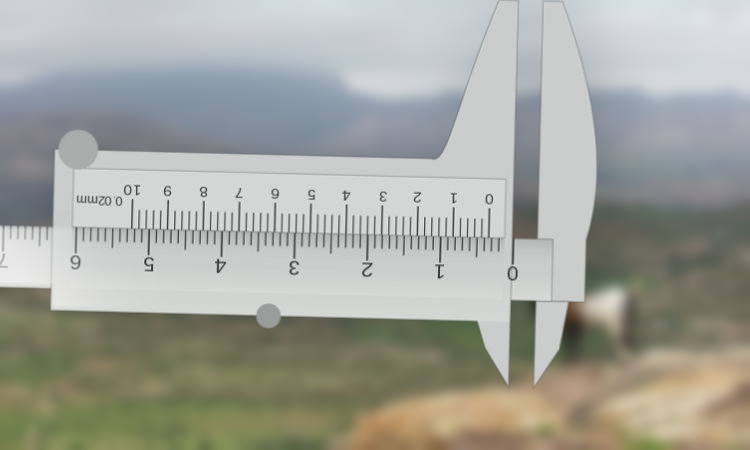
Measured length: mm 3.4
